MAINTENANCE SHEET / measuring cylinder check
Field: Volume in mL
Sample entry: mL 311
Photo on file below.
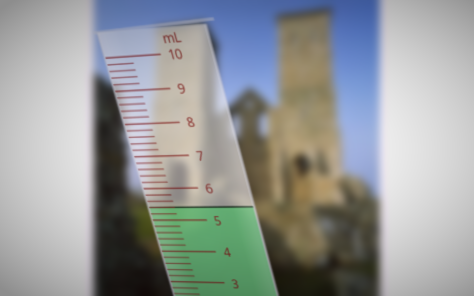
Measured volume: mL 5.4
